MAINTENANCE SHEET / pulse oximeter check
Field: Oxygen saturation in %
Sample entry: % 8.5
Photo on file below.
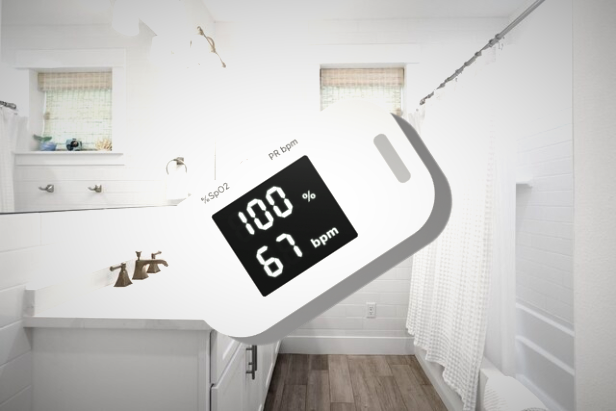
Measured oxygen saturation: % 100
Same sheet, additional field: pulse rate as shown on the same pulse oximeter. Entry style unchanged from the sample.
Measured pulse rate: bpm 67
